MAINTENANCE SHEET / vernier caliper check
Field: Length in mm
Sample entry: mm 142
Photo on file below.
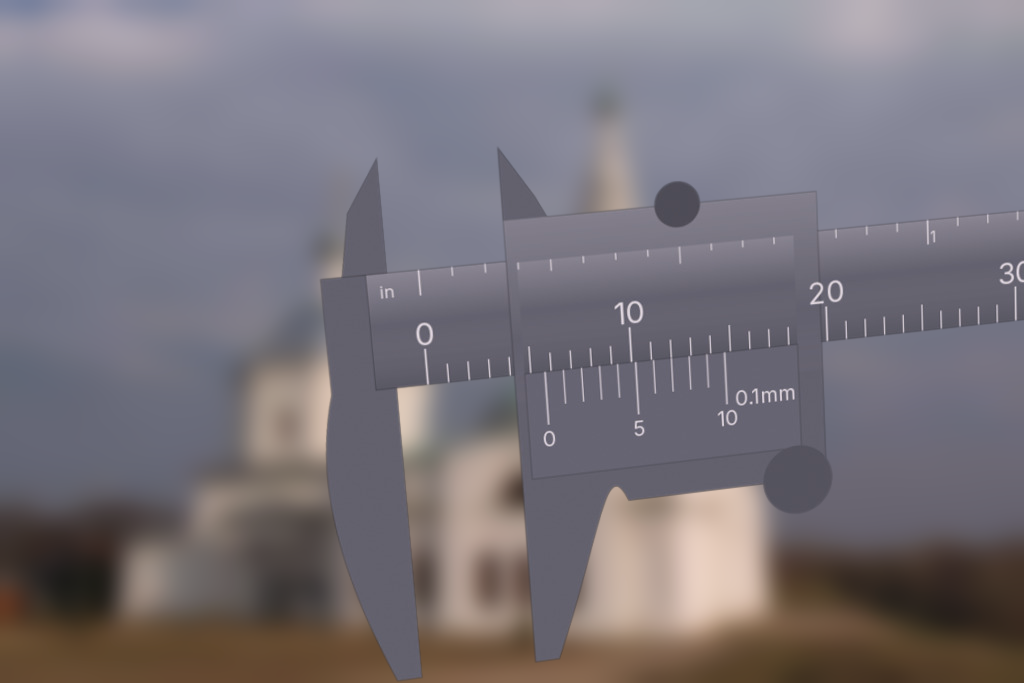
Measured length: mm 5.7
